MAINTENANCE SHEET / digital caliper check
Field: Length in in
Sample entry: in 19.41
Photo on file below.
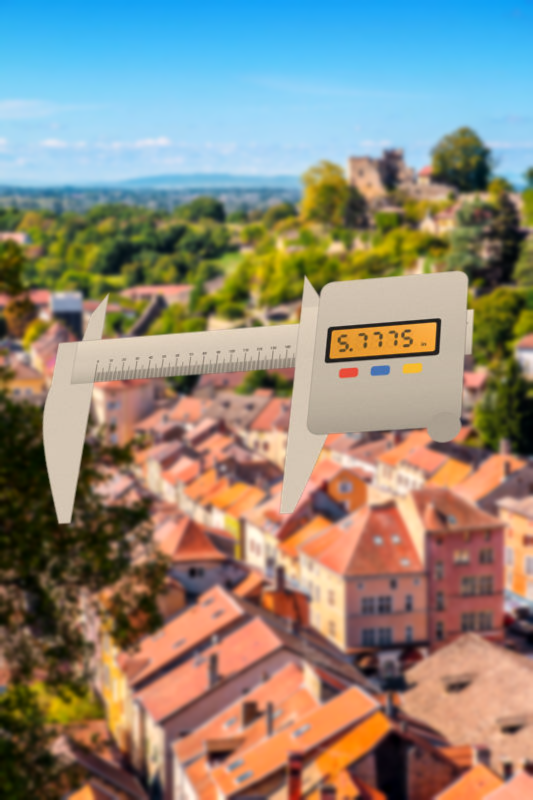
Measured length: in 5.7775
